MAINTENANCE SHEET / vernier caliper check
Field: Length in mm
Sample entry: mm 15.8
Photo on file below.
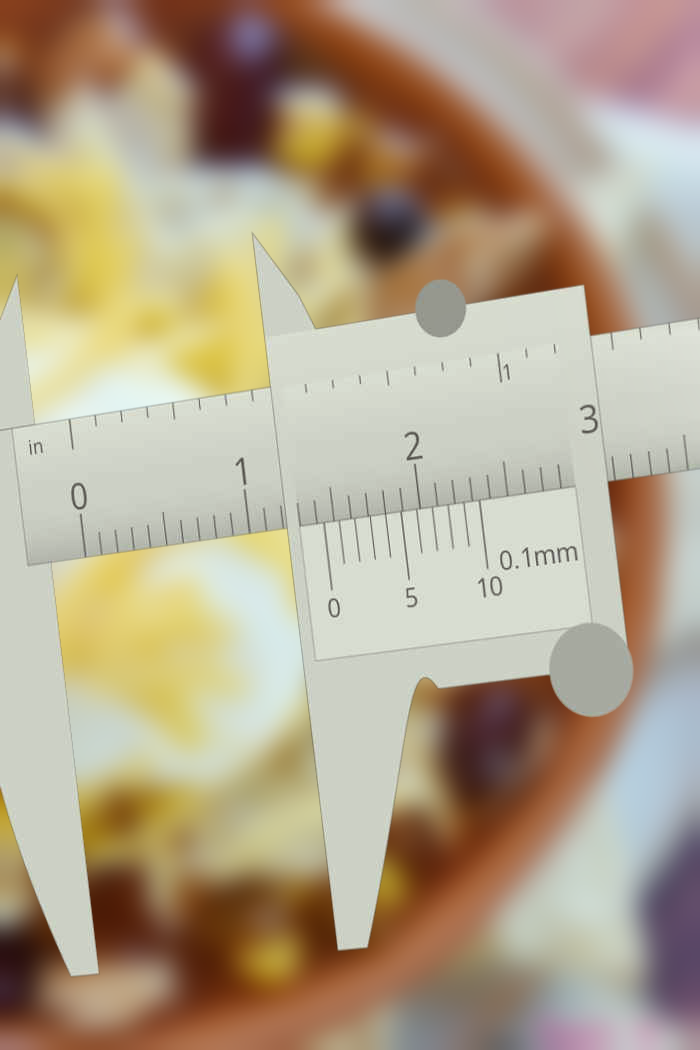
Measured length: mm 14.4
